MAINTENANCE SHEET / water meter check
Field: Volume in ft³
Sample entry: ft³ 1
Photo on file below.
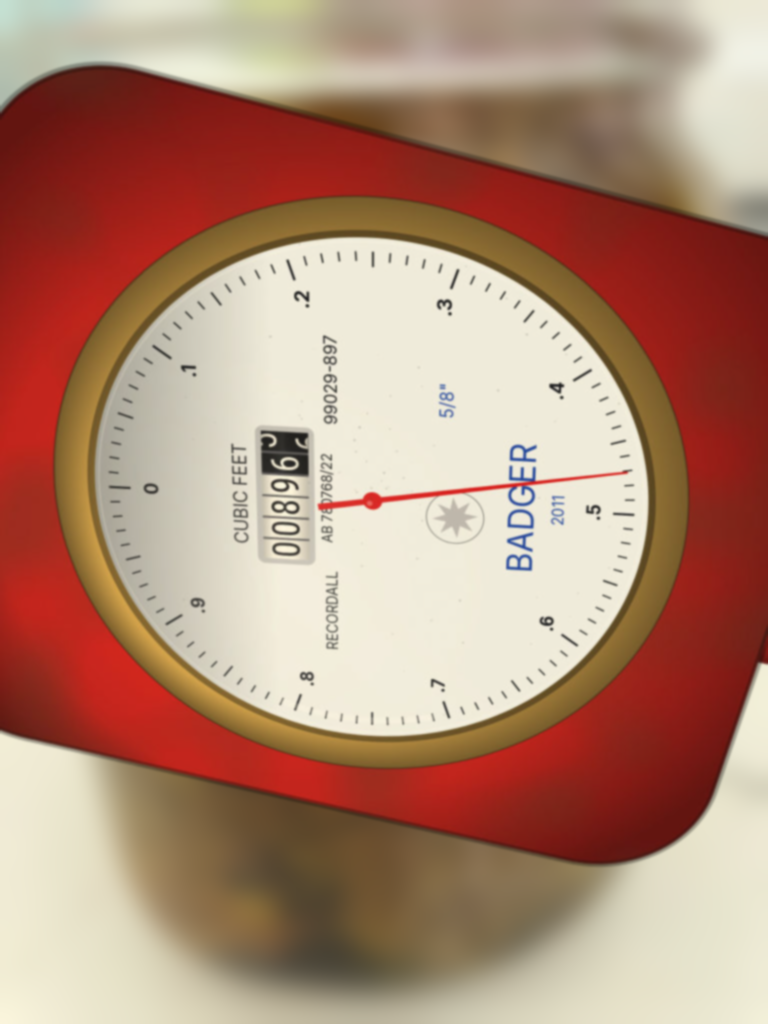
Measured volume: ft³ 8965.47
